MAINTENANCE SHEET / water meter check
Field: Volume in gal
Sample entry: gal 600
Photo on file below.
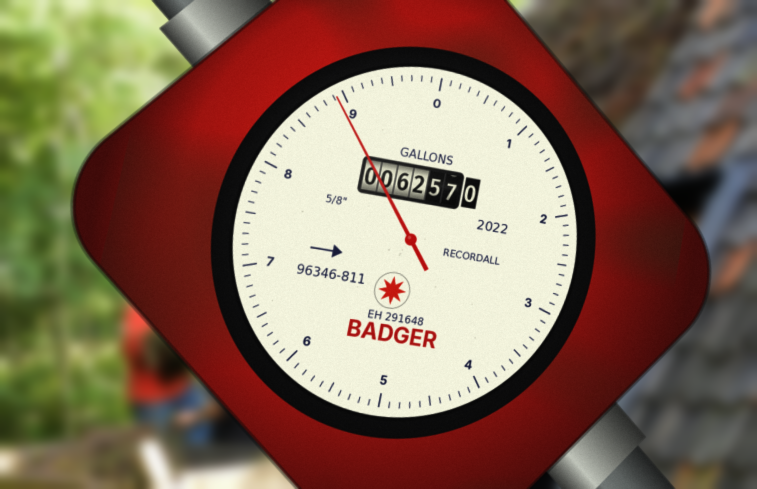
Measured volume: gal 62568.9
